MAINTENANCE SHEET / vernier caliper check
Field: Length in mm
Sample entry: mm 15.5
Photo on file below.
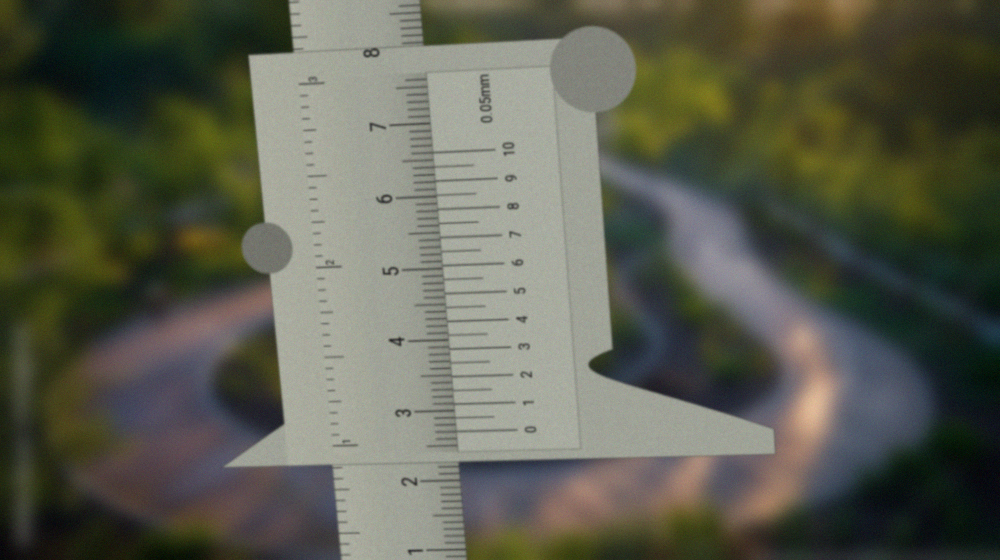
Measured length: mm 27.0
